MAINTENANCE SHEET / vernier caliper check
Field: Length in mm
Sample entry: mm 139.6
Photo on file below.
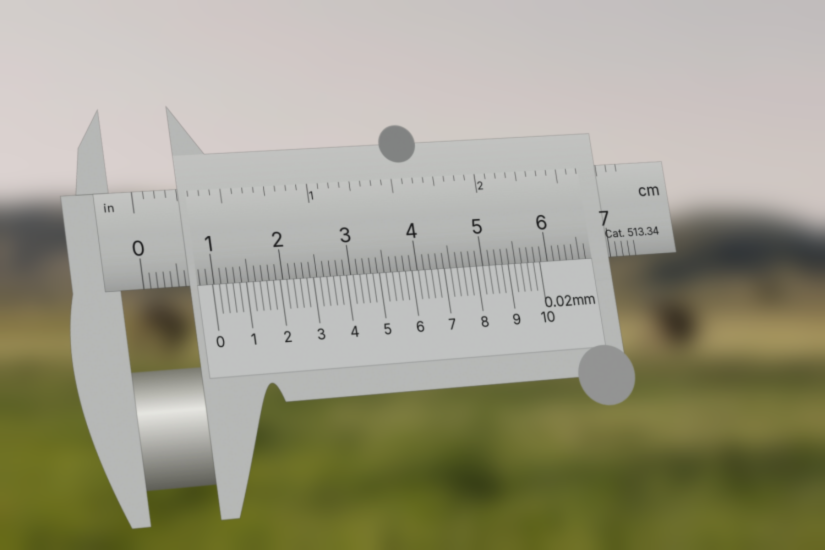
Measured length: mm 9.8
